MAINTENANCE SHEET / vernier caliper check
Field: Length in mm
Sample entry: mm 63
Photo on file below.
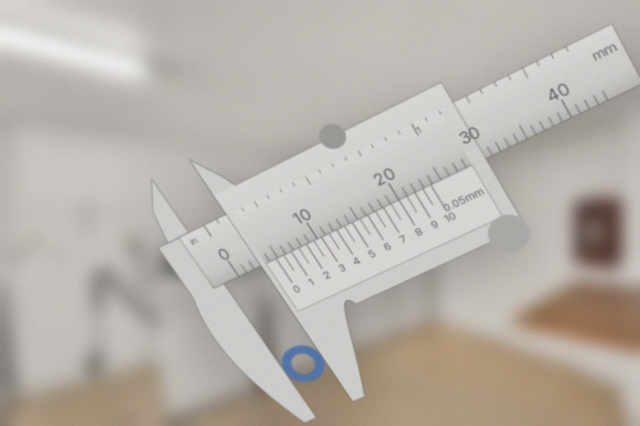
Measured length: mm 4.8
